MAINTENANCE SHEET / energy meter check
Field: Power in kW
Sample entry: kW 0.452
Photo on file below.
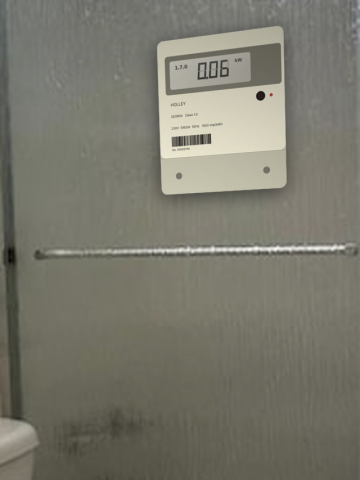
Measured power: kW 0.06
